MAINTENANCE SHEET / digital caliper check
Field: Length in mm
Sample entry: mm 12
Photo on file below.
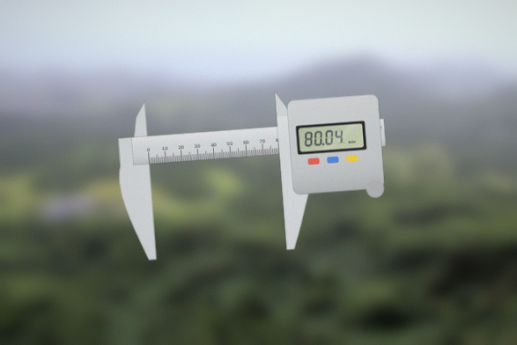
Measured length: mm 80.04
